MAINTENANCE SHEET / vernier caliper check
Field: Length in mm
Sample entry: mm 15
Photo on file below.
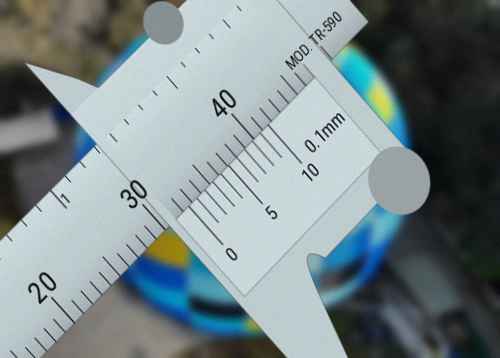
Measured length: mm 32.6
